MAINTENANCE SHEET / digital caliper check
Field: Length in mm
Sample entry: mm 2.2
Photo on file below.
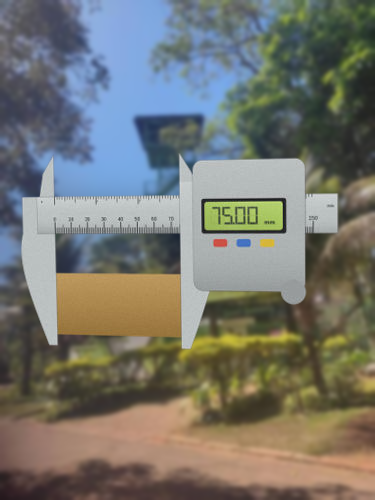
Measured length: mm 75.00
